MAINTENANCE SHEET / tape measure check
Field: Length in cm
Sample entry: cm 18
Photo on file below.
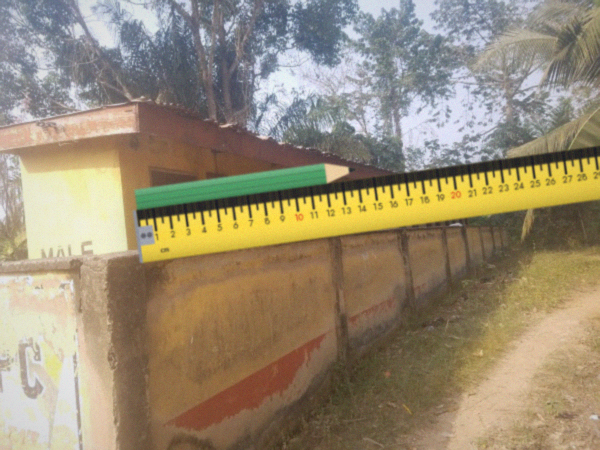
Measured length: cm 14
